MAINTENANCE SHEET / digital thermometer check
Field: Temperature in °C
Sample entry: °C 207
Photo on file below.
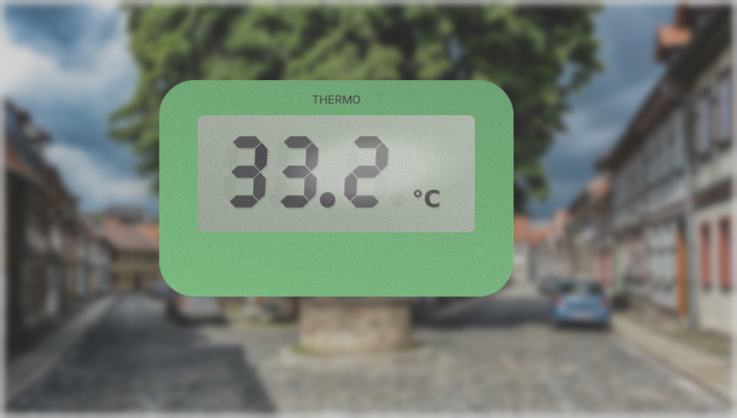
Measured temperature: °C 33.2
